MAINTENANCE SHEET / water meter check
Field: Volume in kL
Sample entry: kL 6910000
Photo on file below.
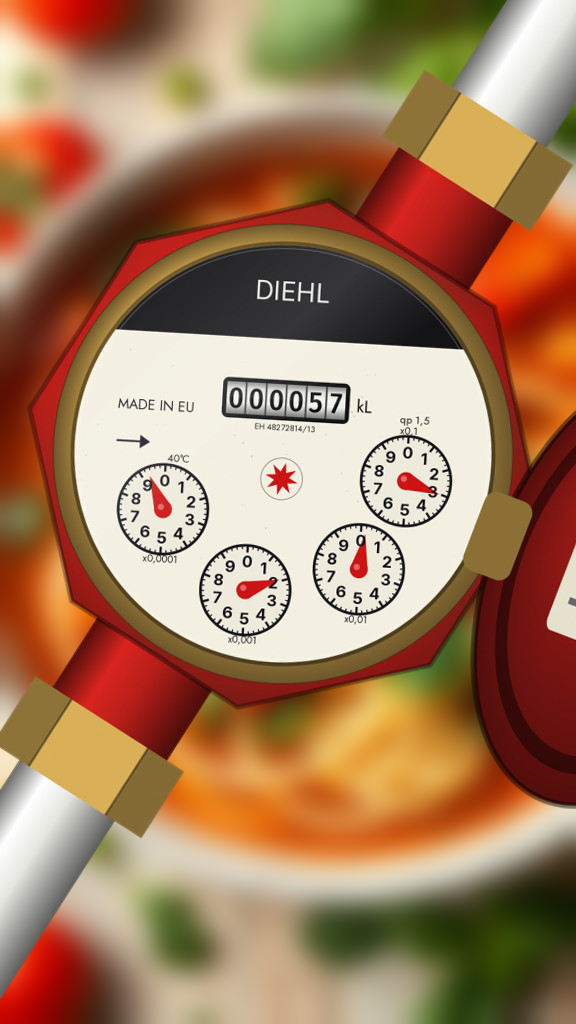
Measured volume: kL 57.3019
